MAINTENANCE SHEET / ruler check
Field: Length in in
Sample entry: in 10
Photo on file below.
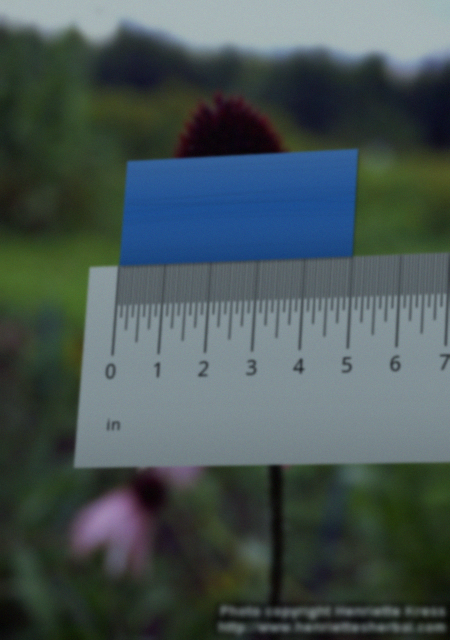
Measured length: in 5
